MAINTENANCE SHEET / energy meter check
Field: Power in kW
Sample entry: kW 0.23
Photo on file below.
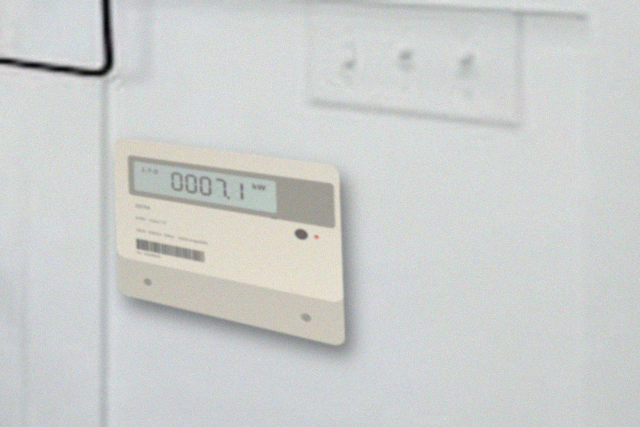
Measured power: kW 7.1
